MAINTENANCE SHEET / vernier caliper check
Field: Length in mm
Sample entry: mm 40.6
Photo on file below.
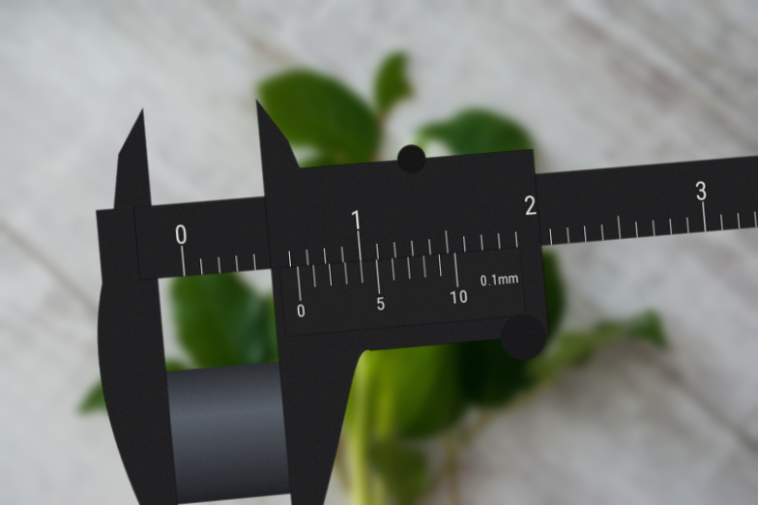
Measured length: mm 6.4
